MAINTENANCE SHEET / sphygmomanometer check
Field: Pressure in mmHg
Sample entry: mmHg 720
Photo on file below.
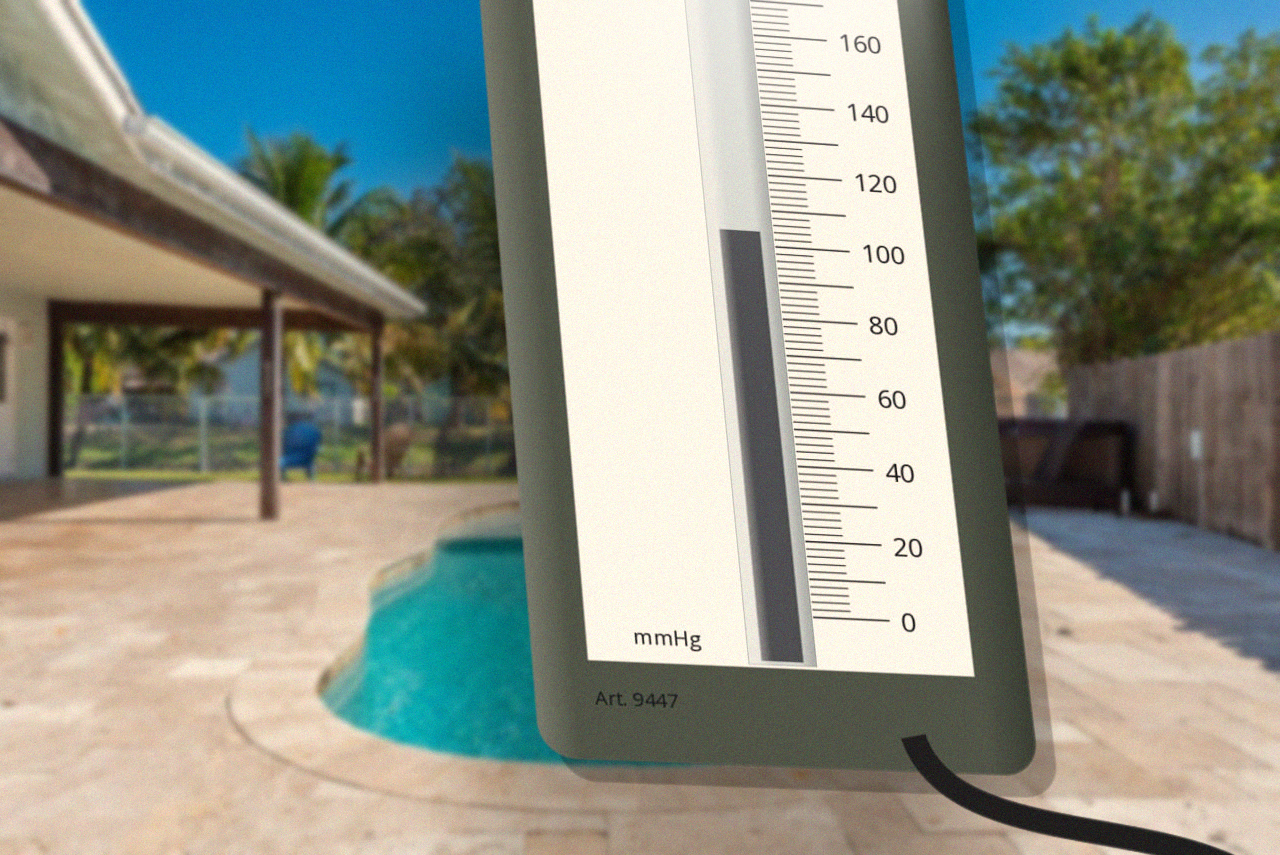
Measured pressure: mmHg 104
